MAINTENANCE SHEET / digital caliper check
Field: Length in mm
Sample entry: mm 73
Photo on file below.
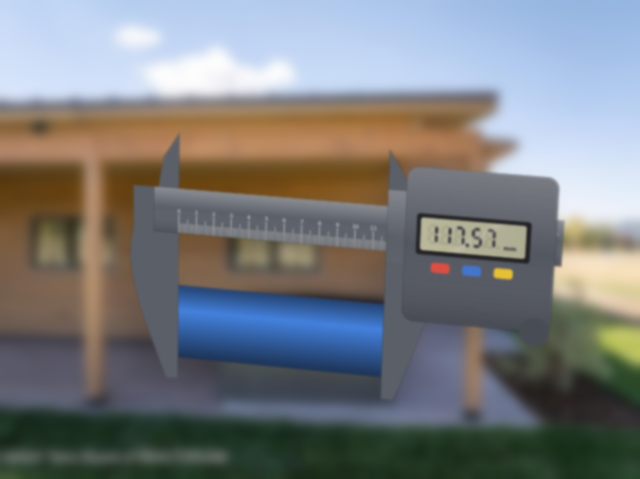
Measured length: mm 117.57
